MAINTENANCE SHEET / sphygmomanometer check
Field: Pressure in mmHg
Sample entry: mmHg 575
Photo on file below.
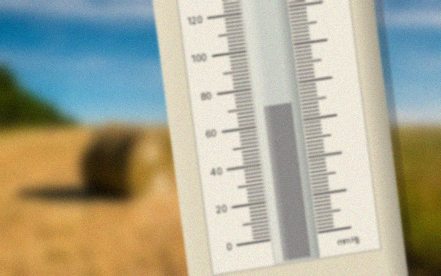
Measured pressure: mmHg 70
